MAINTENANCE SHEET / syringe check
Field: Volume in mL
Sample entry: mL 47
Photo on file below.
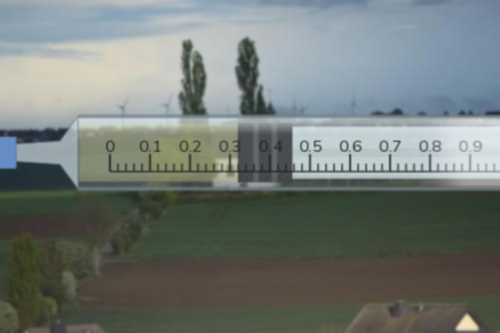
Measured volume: mL 0.32
